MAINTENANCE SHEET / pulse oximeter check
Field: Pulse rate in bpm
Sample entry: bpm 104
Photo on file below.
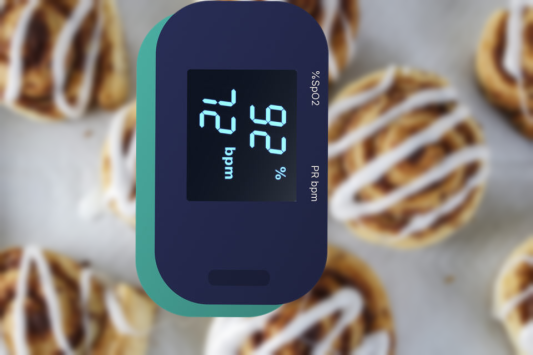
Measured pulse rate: bpm 72
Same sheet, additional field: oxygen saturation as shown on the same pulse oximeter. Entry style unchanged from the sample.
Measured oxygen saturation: % 92
